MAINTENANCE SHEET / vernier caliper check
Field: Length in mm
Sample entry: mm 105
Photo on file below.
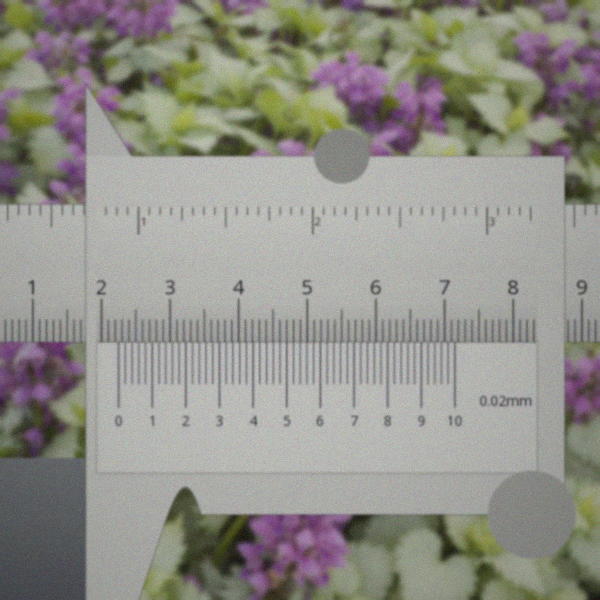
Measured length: mm 22.5
